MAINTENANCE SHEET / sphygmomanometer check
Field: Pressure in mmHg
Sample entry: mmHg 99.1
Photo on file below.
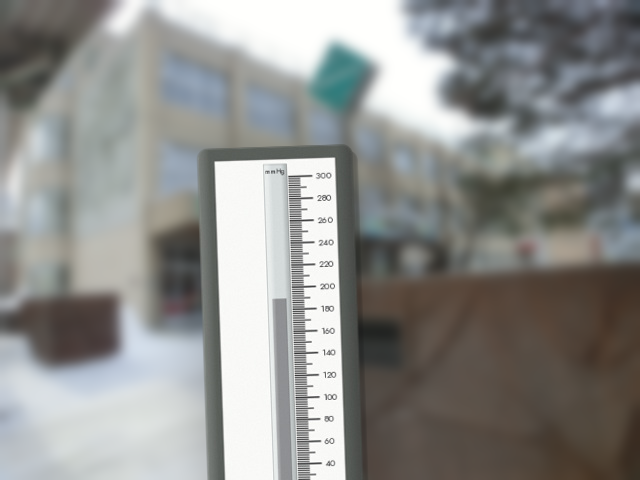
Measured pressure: mmHg 190
